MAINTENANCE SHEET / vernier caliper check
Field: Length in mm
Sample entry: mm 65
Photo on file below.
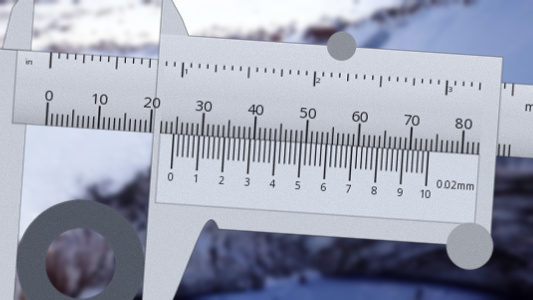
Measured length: mm 24.5
